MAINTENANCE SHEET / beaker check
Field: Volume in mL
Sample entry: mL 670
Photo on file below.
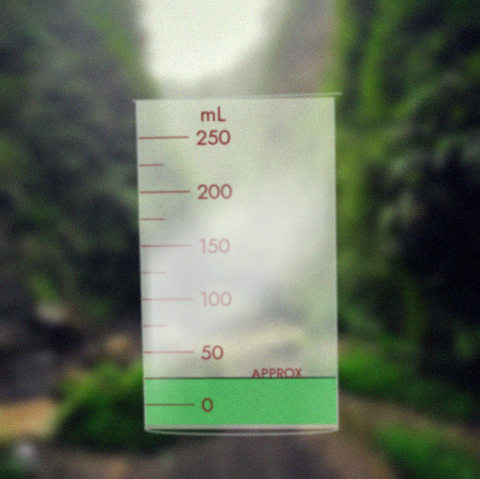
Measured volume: mL 25
